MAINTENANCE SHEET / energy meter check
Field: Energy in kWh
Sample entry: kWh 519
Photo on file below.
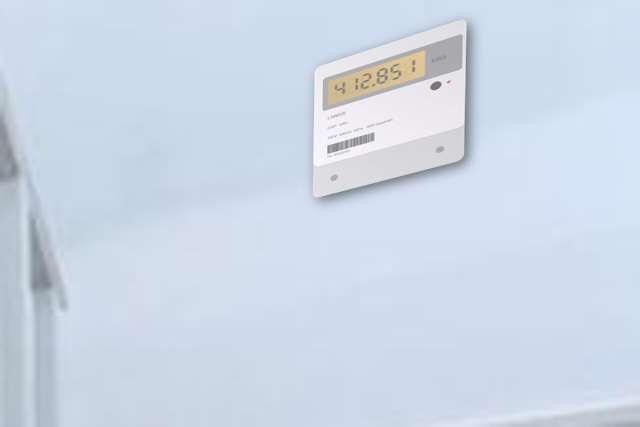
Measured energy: kWh 412.851
